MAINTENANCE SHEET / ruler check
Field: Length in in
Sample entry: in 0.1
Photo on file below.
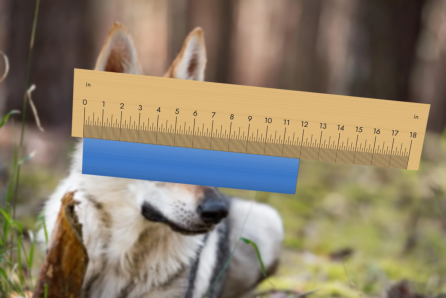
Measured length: in 12
